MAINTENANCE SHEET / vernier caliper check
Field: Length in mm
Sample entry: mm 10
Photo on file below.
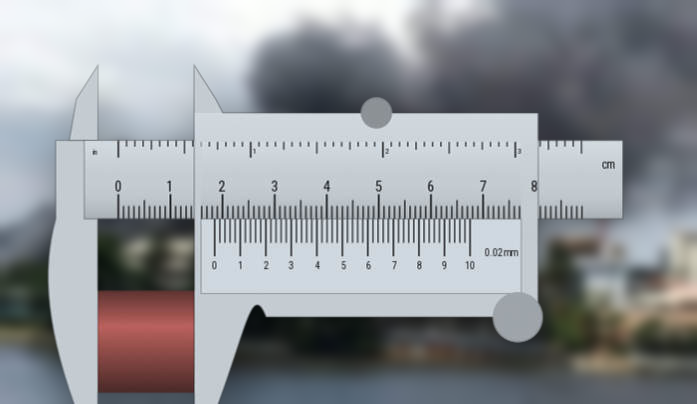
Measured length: mm 18.5
